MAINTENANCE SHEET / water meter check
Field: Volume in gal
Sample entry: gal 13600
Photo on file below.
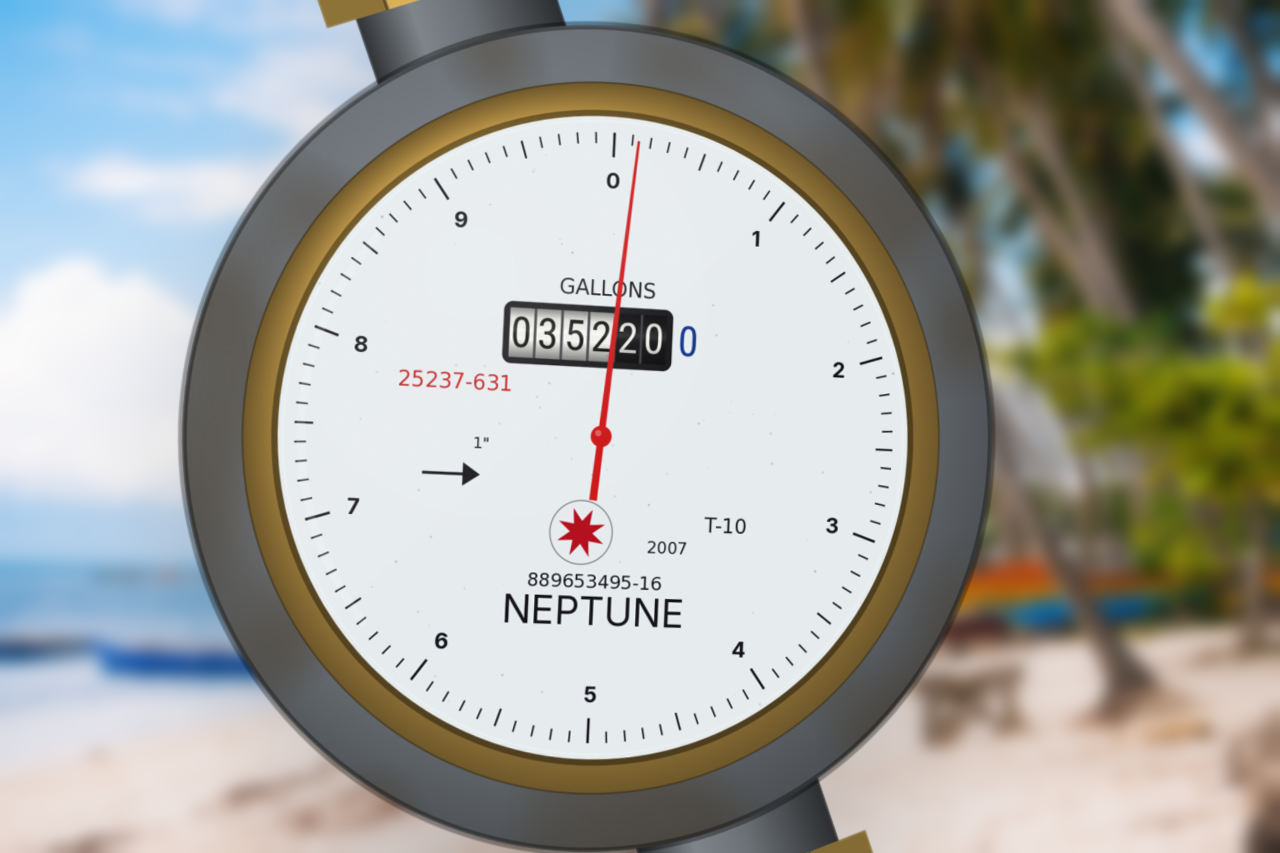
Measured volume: gal 352200.1
